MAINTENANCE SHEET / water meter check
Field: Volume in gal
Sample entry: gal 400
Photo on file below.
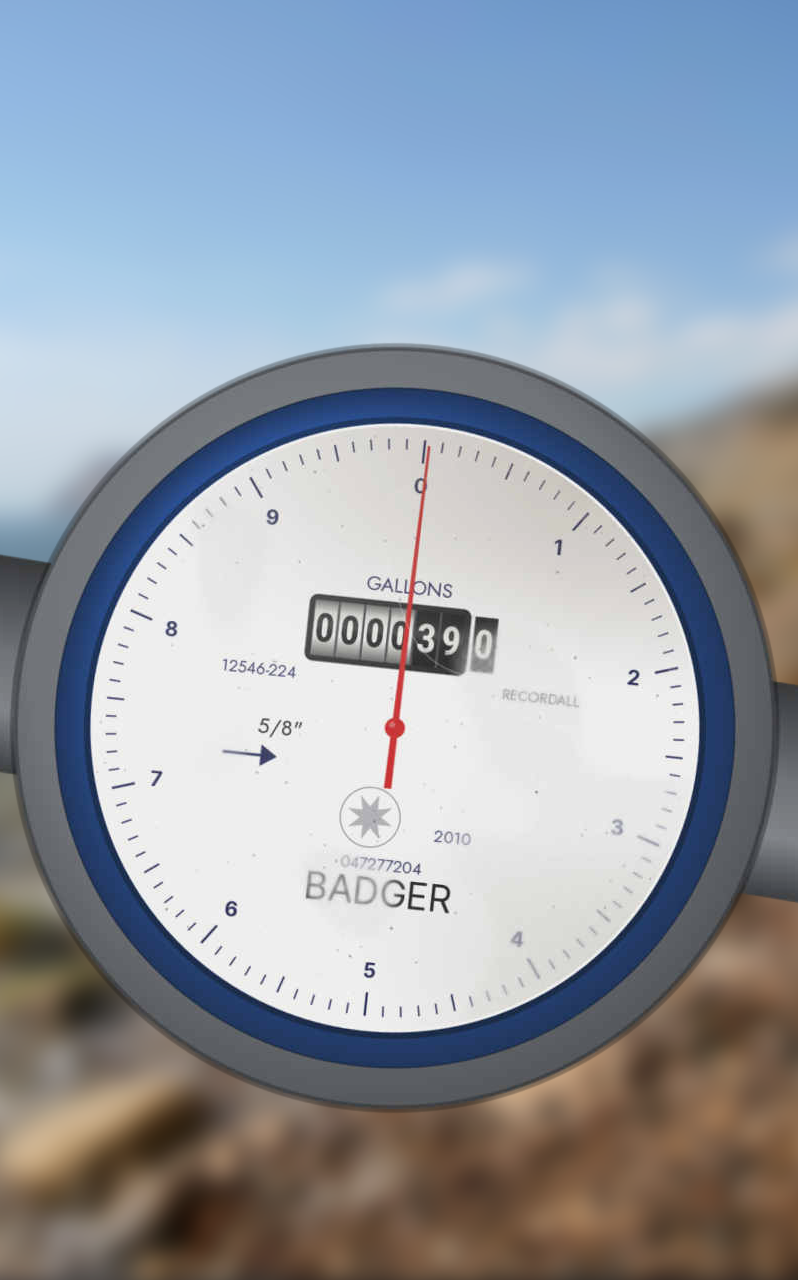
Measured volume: gal 390.0
